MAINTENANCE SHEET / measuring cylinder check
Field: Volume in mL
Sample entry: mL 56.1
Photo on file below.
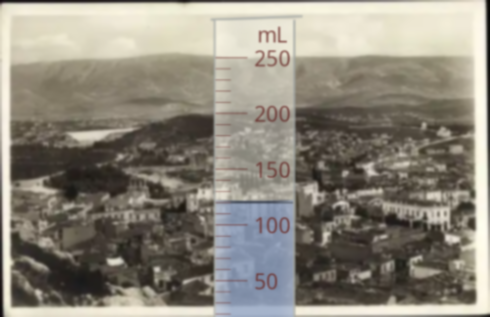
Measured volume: mL 120
